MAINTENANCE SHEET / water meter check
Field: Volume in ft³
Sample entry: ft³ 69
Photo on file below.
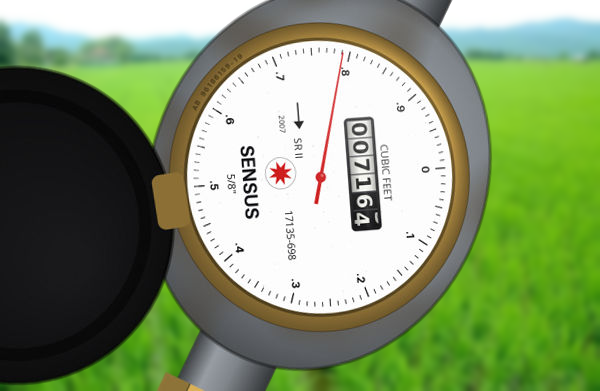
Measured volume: ft³ 7163.79
